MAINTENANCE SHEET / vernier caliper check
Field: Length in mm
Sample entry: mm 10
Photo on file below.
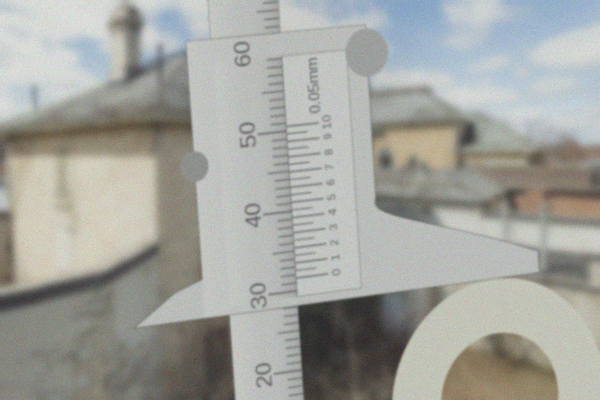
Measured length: mm 31.6
